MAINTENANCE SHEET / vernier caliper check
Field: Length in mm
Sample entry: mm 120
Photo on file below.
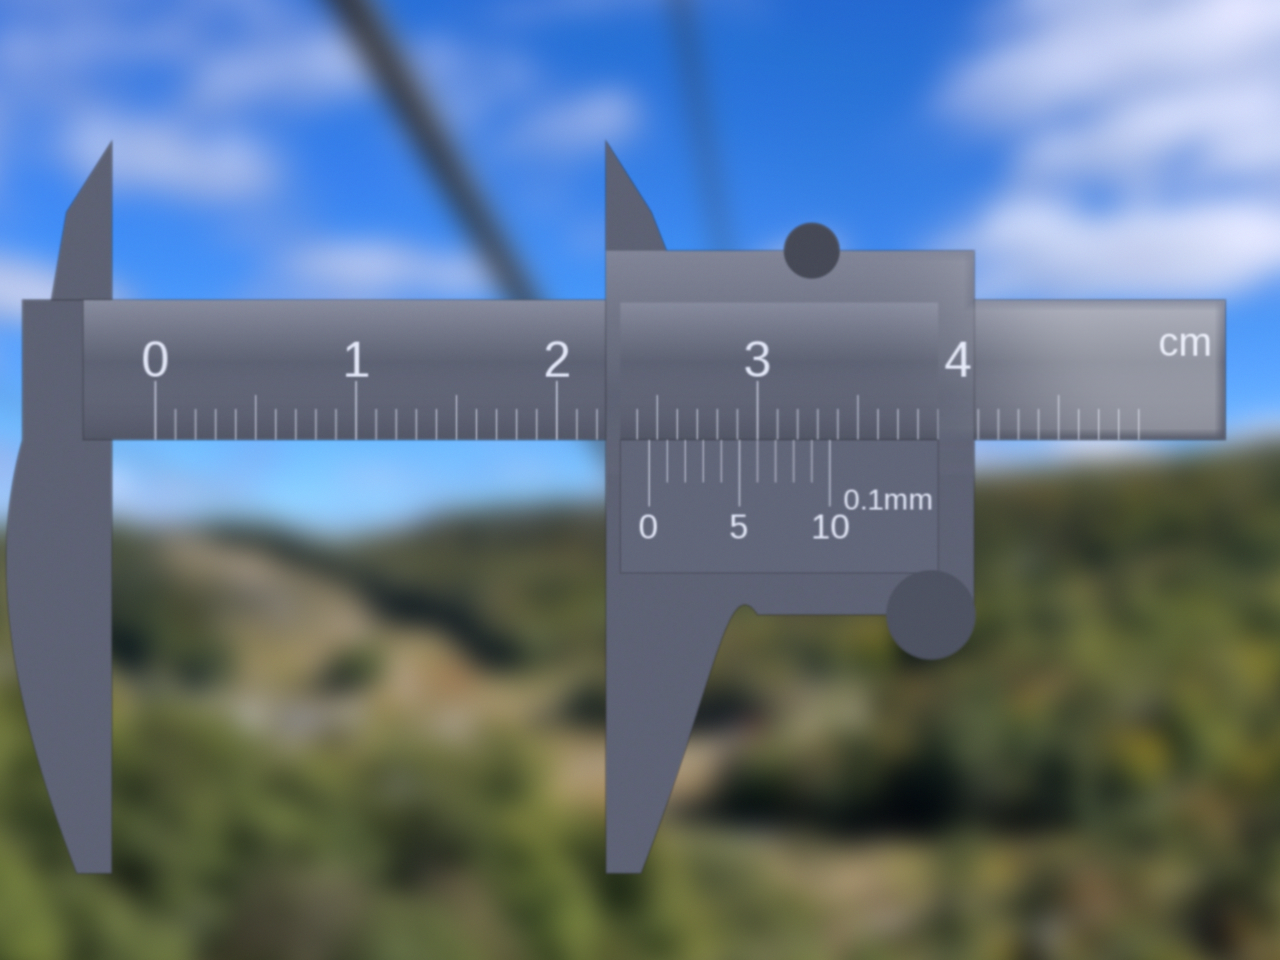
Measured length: mm 24.6
